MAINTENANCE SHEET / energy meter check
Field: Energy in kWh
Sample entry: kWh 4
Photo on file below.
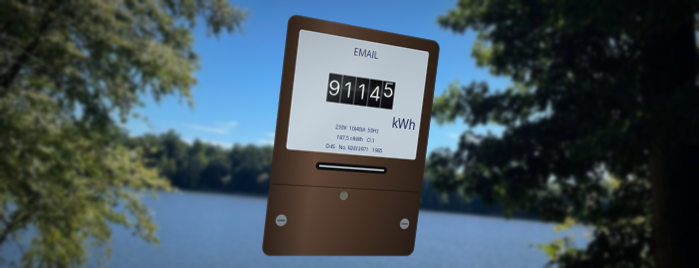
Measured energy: kWh 91145
